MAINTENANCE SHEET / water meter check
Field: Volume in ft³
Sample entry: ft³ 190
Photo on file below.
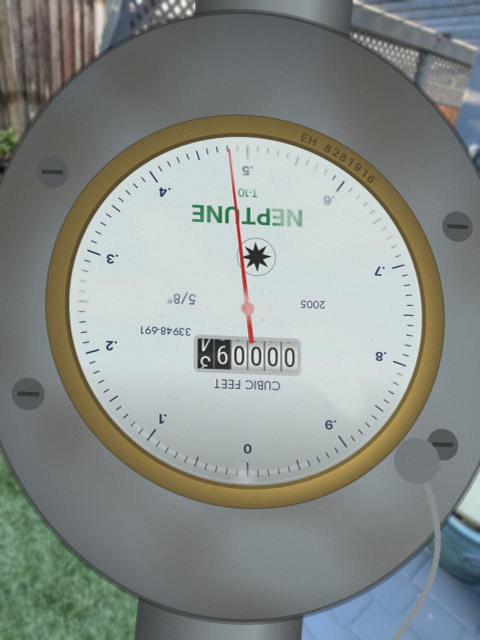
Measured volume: ft³ 93.48
